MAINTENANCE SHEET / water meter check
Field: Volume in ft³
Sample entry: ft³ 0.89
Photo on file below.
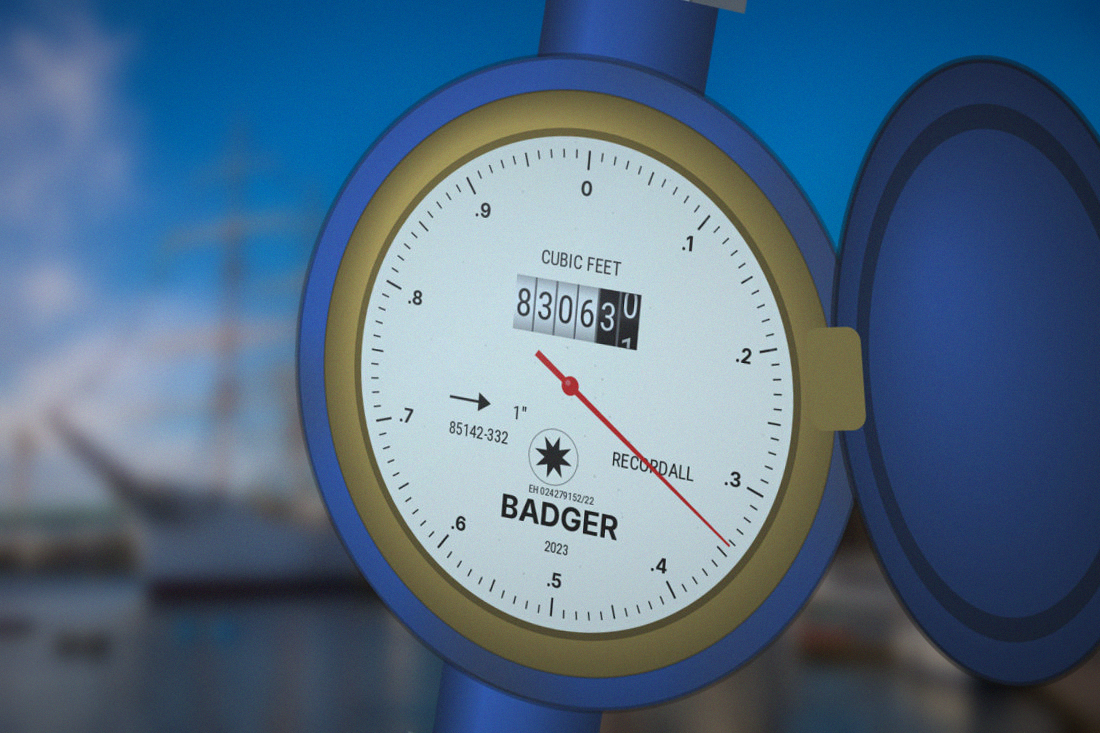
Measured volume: ft³ 830630.34
